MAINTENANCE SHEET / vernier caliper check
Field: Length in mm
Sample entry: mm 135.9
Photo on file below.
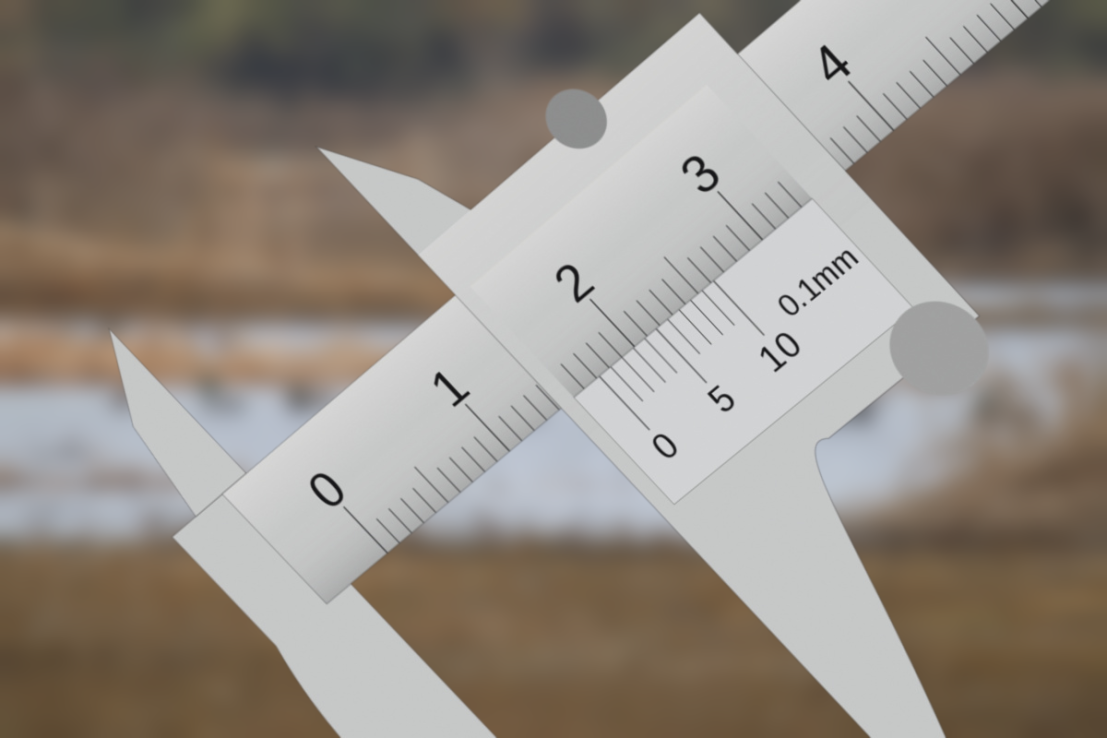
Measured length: mm 17.2
